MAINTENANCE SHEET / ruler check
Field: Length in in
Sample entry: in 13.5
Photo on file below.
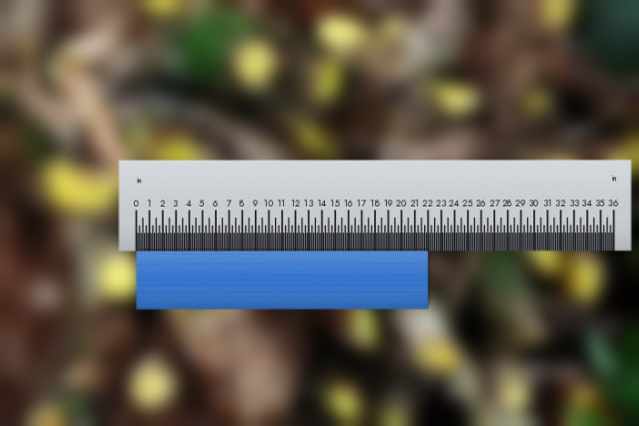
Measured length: in 22
